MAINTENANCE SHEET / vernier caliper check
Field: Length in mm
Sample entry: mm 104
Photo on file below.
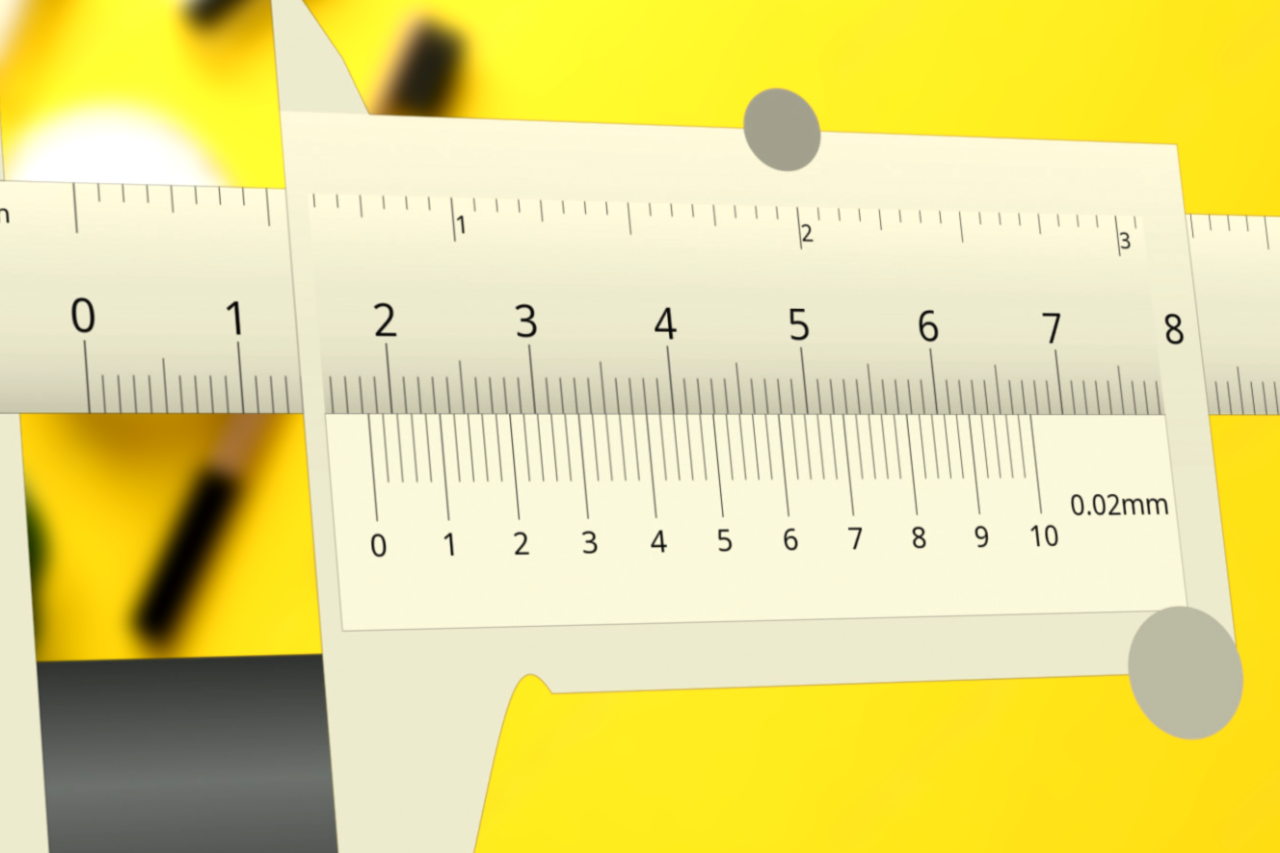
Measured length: mm 18.4
